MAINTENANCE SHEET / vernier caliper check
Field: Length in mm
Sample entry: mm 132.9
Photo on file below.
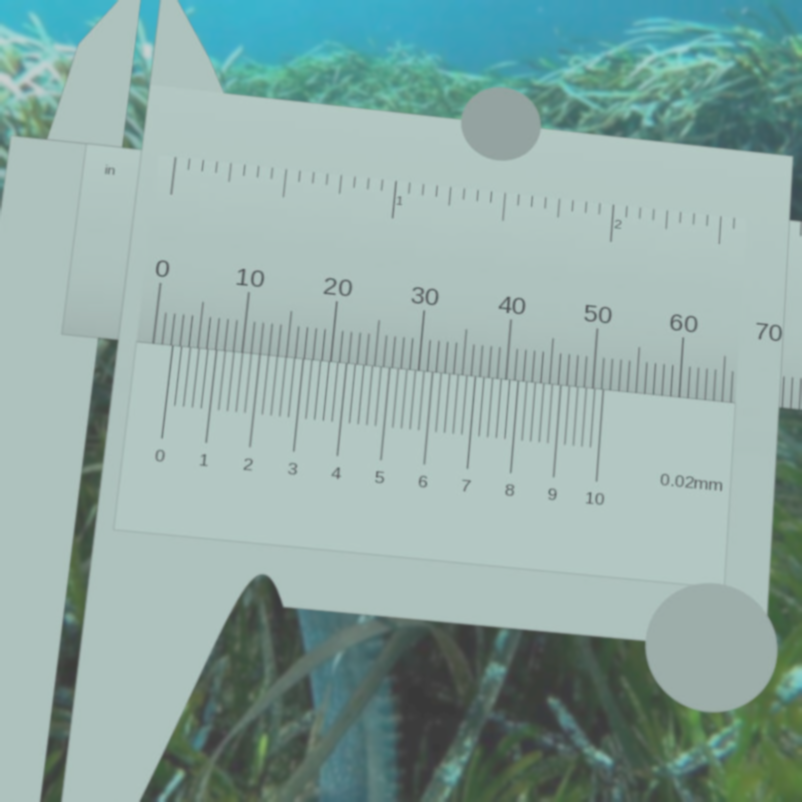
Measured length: mm 2.2
